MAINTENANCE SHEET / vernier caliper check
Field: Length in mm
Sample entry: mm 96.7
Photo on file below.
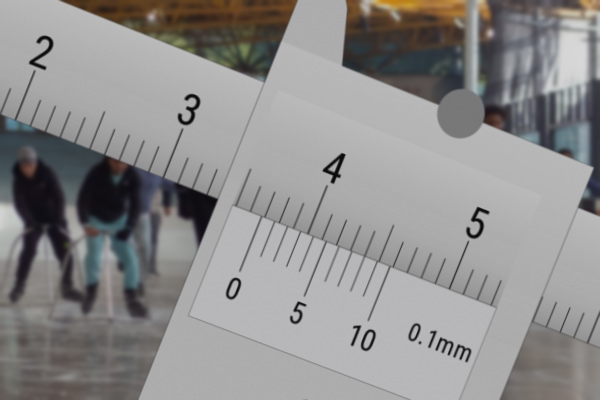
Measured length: mm 36.8
